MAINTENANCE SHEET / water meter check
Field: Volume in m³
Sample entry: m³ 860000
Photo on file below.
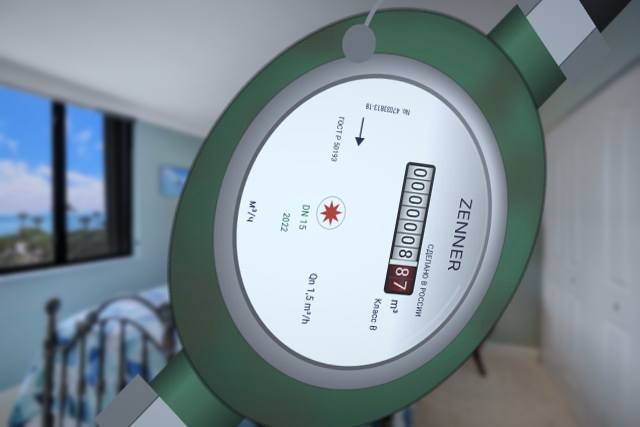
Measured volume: m³ 8.87
